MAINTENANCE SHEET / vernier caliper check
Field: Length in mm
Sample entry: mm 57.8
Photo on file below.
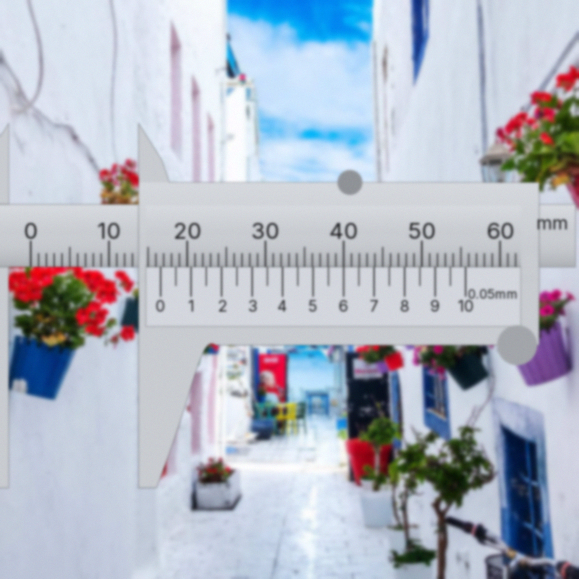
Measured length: mm 16.6
